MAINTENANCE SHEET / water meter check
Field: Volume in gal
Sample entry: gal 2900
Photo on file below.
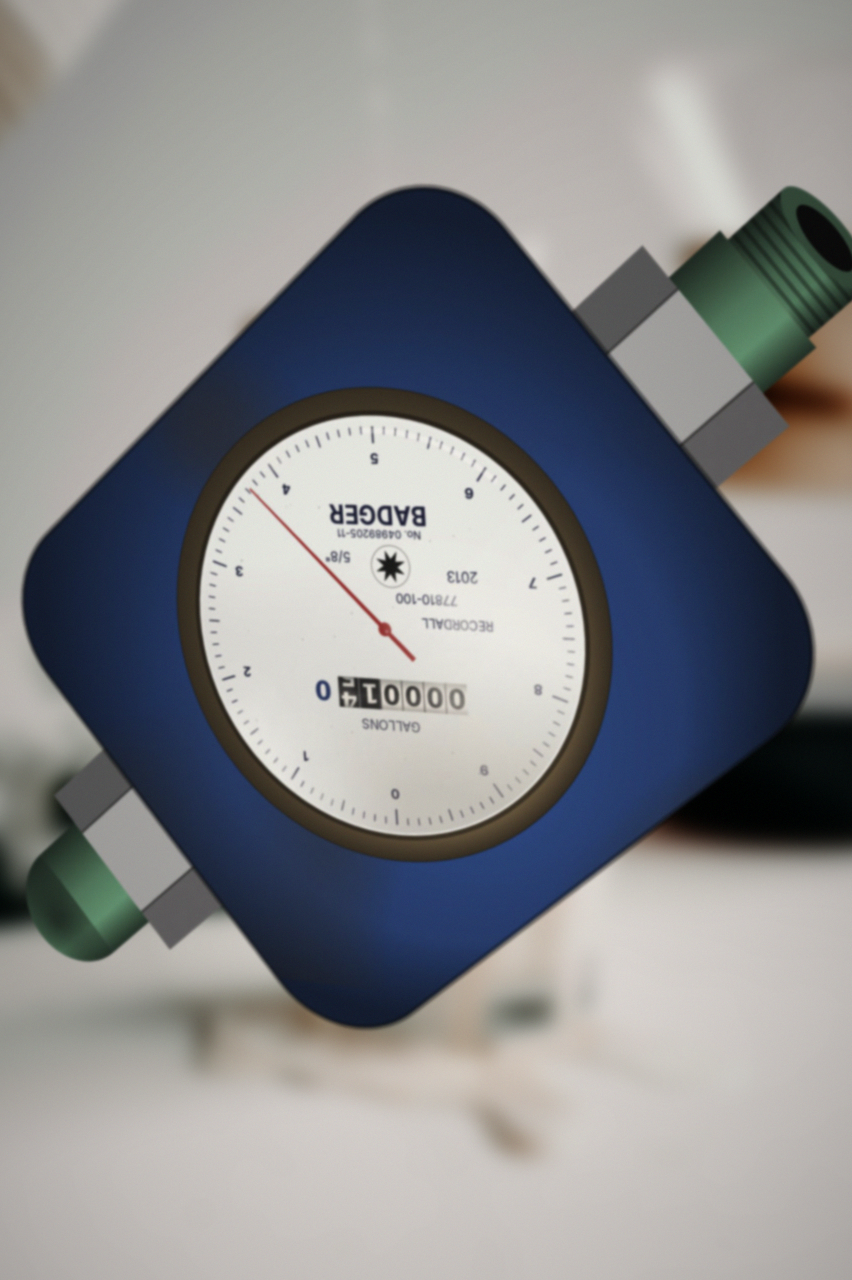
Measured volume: gal 143.7
